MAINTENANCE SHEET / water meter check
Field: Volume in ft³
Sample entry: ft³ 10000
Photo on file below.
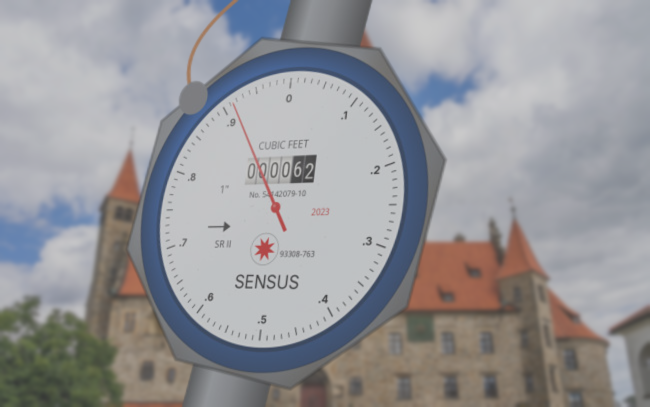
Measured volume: ft³ 61.91
